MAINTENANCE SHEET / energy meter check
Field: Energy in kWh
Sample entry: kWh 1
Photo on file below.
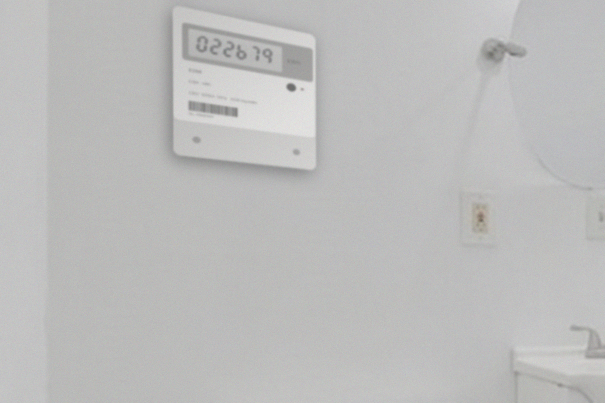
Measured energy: kWh 22679
